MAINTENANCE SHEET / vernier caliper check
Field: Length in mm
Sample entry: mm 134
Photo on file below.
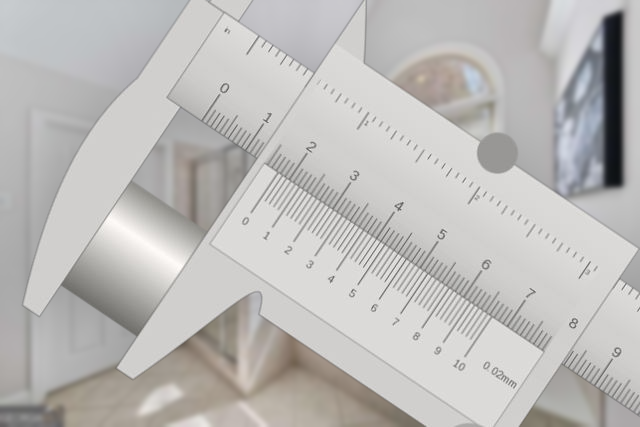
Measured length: mm 17.5
